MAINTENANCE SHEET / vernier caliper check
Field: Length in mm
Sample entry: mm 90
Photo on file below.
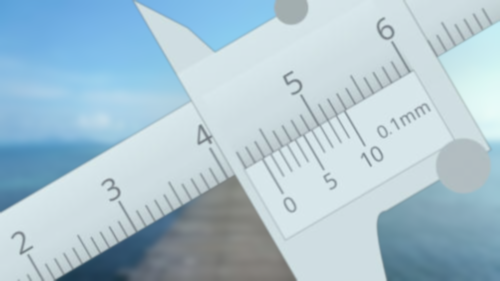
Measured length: mm 43.8
